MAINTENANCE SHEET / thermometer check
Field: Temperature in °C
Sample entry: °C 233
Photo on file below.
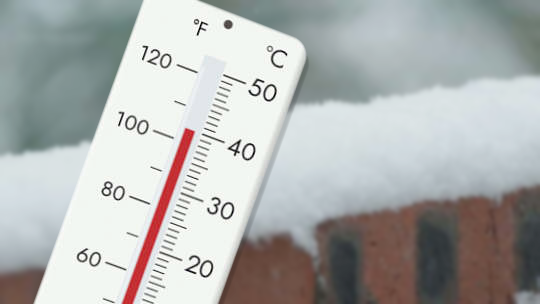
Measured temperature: °C 40
